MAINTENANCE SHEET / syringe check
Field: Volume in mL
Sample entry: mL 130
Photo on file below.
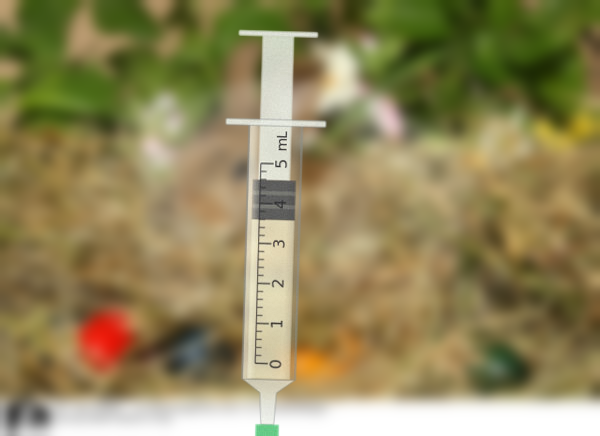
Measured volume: mL 3.6
